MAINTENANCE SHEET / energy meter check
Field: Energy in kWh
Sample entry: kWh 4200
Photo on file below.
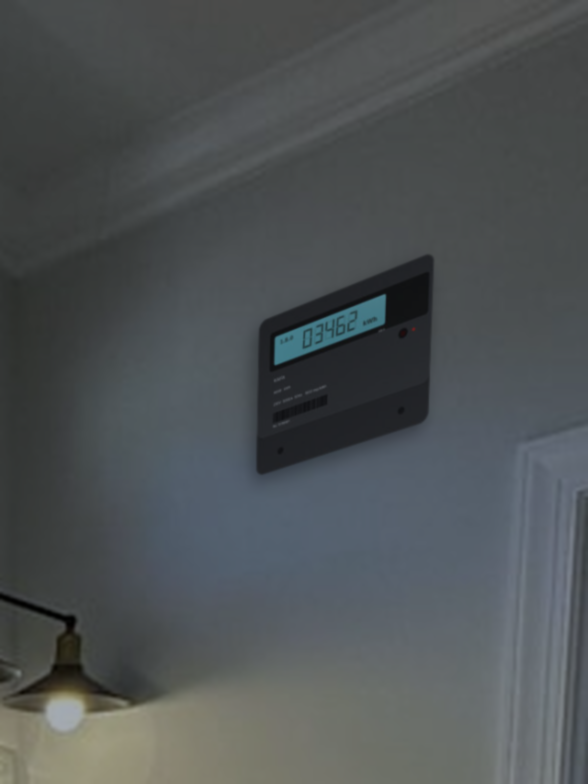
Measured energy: kWh 3462
